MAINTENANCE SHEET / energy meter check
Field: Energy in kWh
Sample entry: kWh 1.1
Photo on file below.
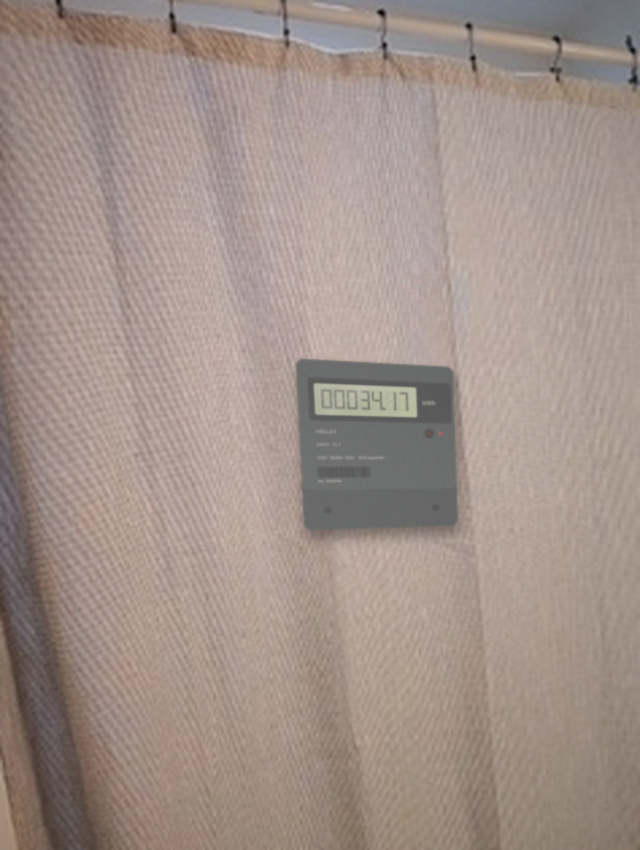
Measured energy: kWh 34.17
